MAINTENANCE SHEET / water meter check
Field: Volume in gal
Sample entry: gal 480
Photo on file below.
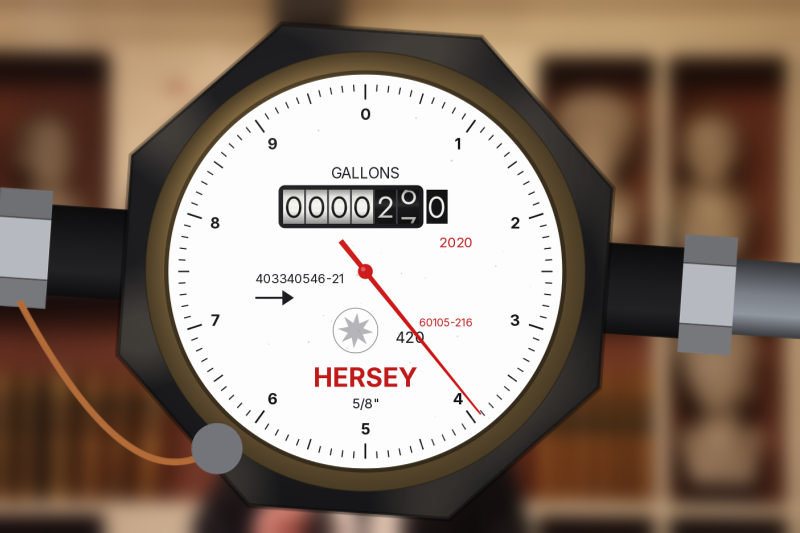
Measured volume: gal 263.9
